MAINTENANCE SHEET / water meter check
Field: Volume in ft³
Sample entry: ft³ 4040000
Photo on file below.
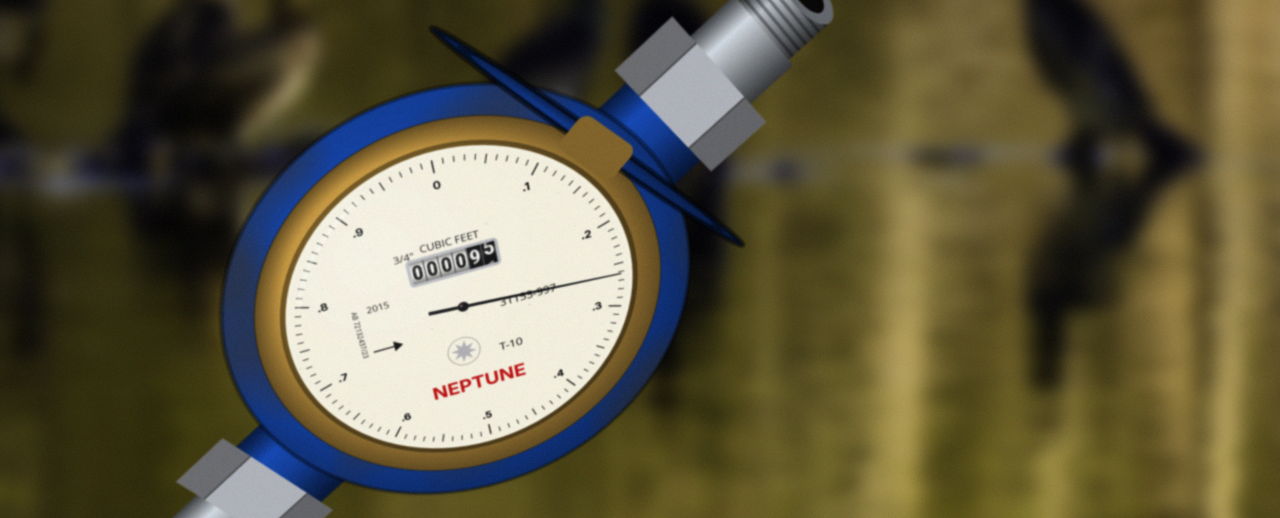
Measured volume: ft³ 95.26
